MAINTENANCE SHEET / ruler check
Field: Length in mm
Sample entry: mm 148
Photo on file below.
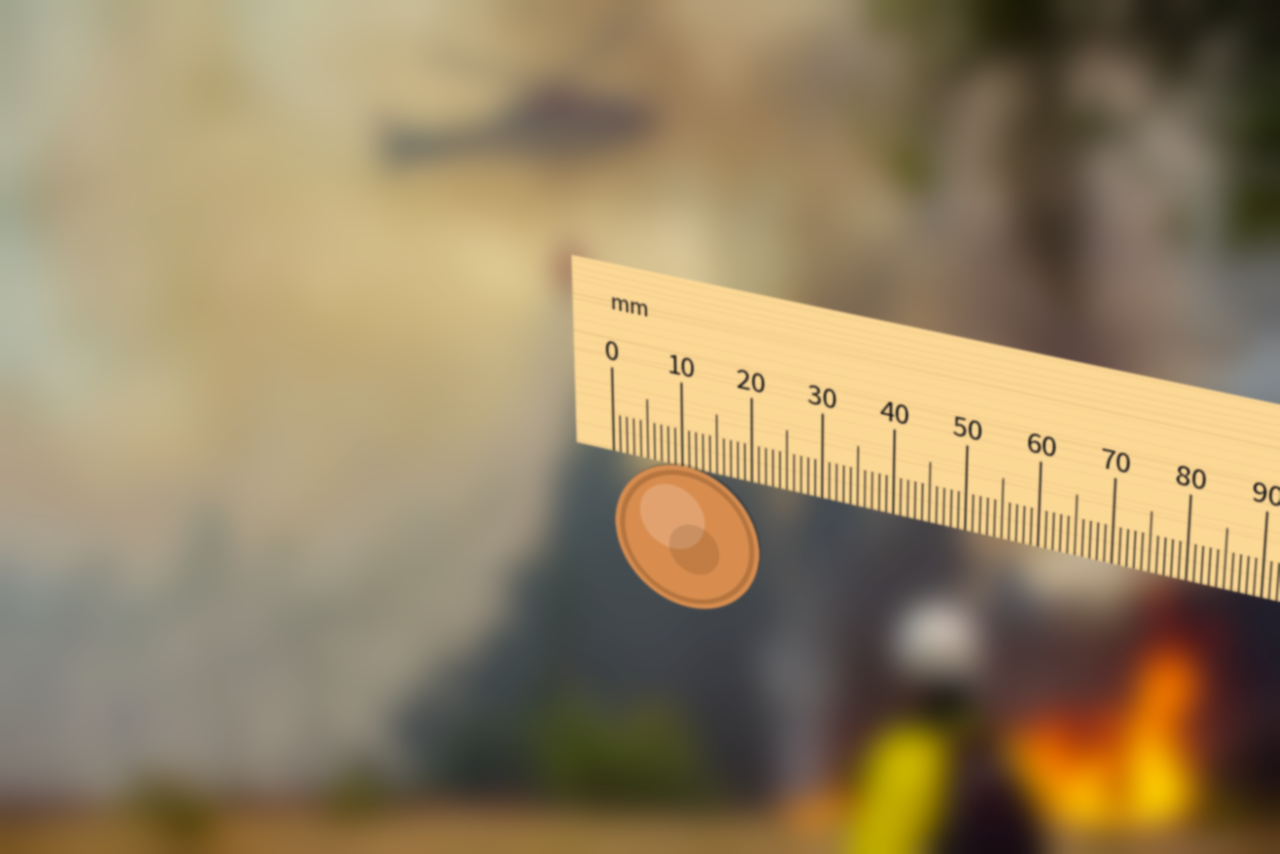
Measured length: mm 21
